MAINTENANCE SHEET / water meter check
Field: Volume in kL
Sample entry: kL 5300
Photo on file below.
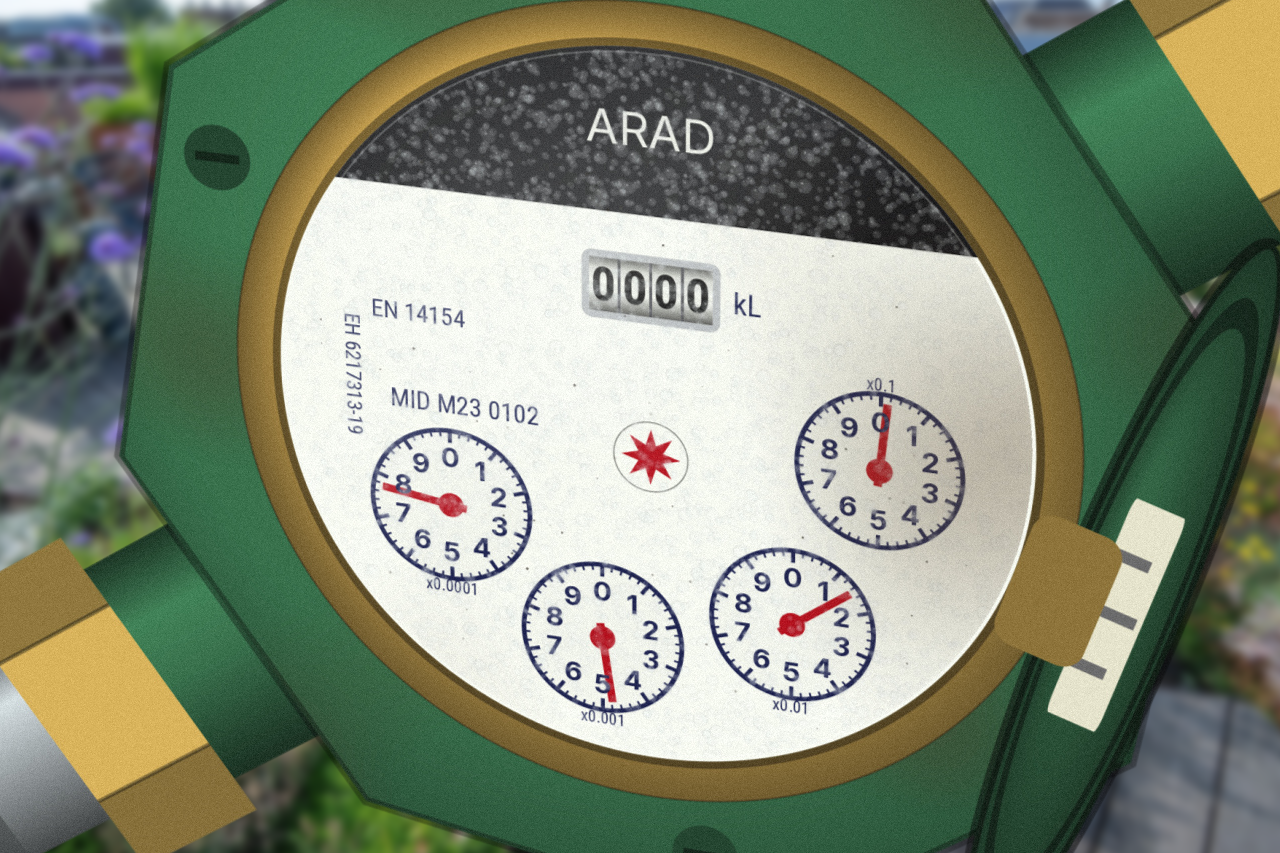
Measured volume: kL 0.0147
